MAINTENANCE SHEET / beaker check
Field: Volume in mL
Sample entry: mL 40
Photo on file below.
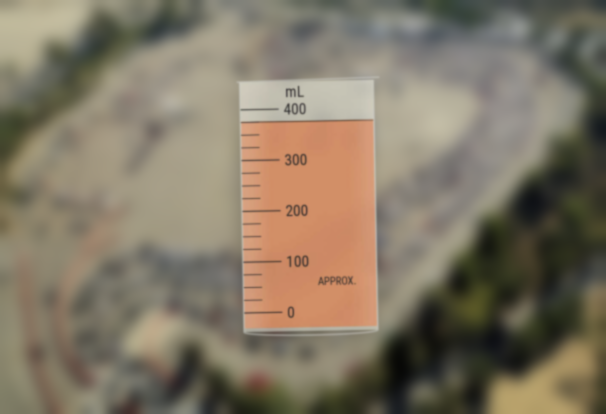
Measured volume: mL 375
